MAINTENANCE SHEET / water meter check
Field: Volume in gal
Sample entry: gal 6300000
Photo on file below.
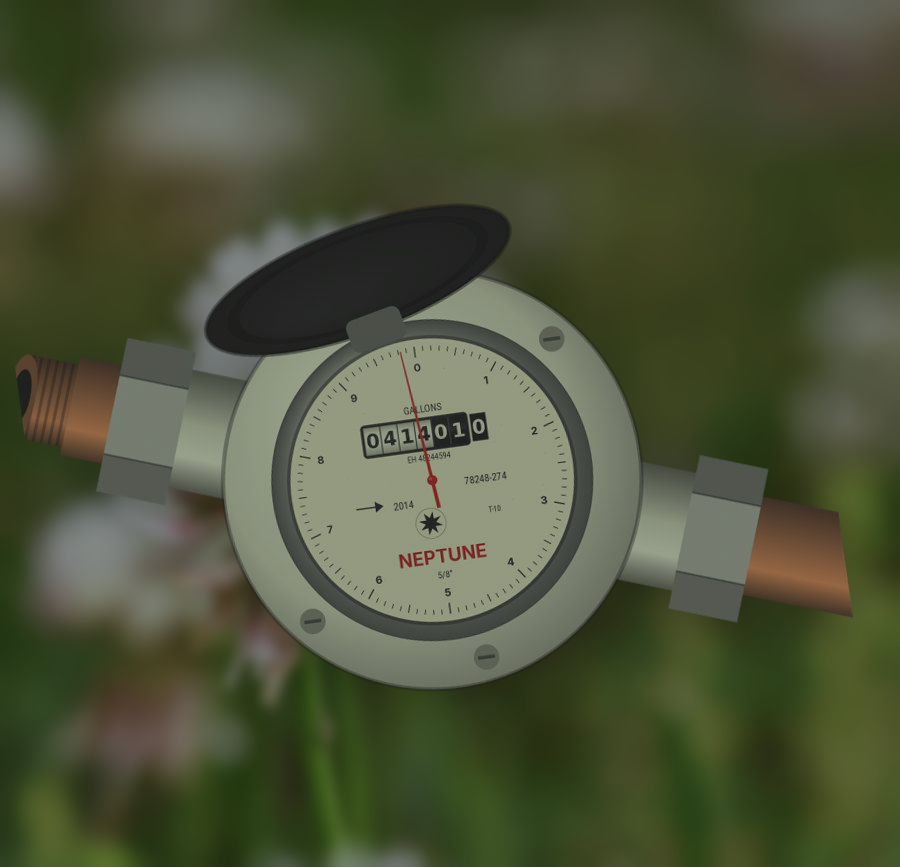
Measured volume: gal 414009.8
